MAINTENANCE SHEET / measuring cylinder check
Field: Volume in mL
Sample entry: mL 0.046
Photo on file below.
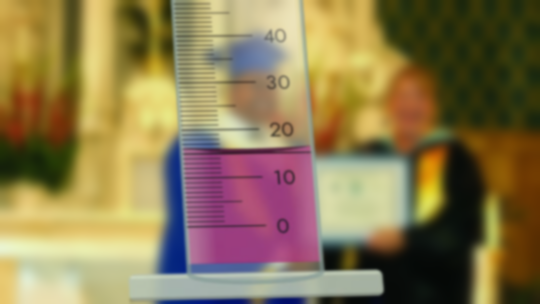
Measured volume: mL 15
